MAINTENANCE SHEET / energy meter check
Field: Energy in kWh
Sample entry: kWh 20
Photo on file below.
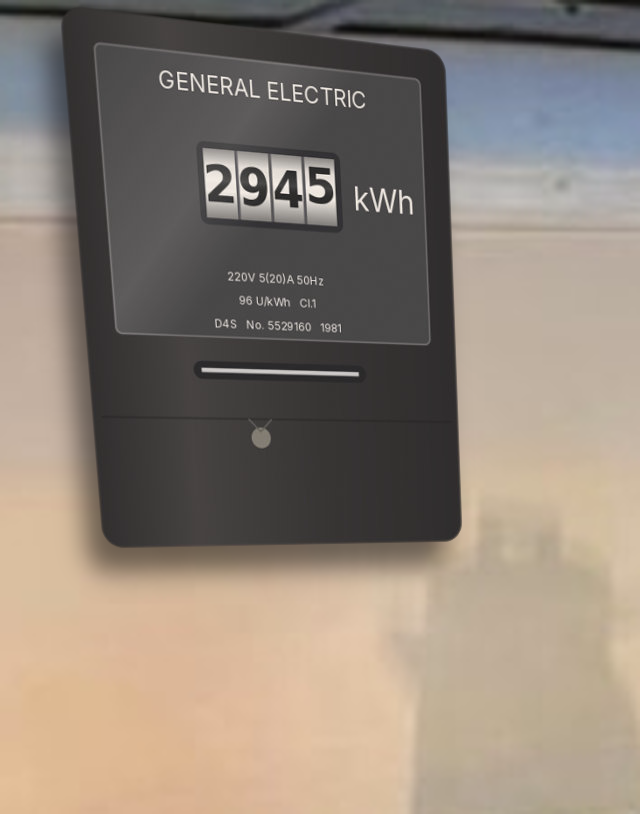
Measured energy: kWh 2945
